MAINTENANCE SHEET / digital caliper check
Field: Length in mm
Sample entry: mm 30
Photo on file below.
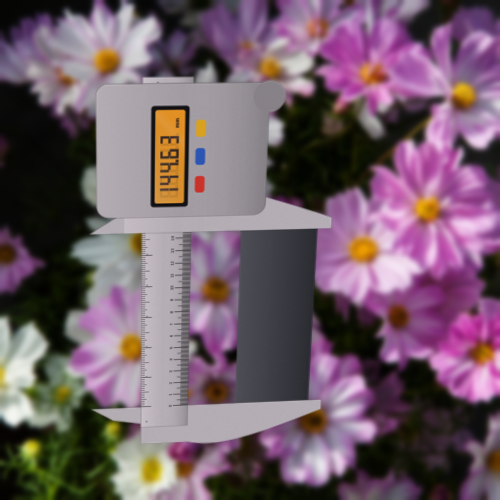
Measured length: mm 144.63
